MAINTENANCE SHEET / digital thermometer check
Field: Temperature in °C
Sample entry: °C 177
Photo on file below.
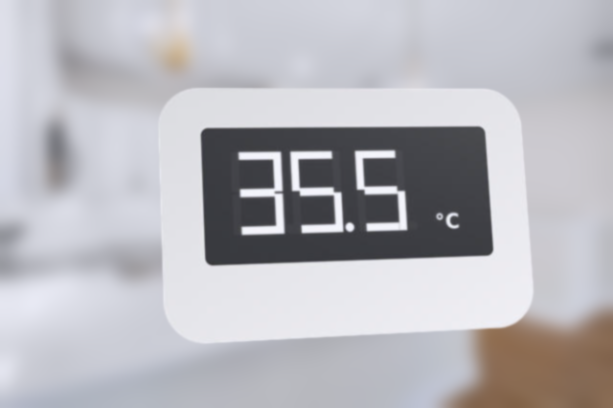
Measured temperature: °C 35.5
